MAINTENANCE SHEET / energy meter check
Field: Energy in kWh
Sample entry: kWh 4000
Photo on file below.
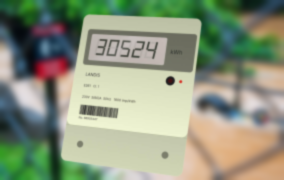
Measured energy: kWh 30524
